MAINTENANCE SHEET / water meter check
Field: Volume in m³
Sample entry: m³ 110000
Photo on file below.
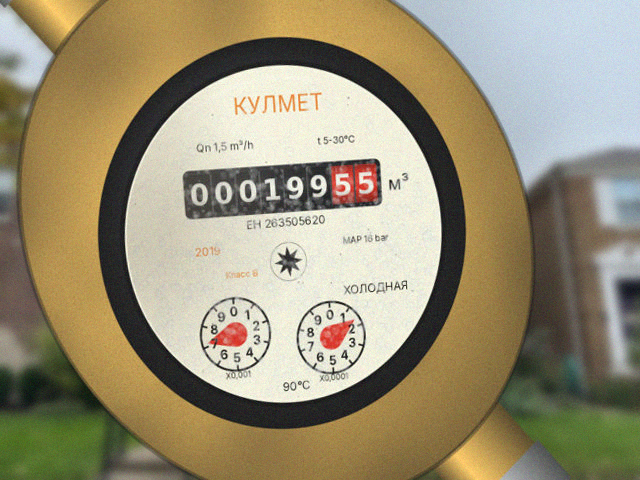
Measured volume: m³ 199.5571
